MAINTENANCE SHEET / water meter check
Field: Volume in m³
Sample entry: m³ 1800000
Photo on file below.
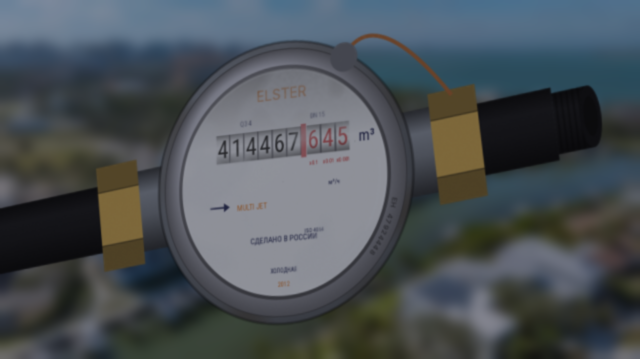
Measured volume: m³ 414467.645
